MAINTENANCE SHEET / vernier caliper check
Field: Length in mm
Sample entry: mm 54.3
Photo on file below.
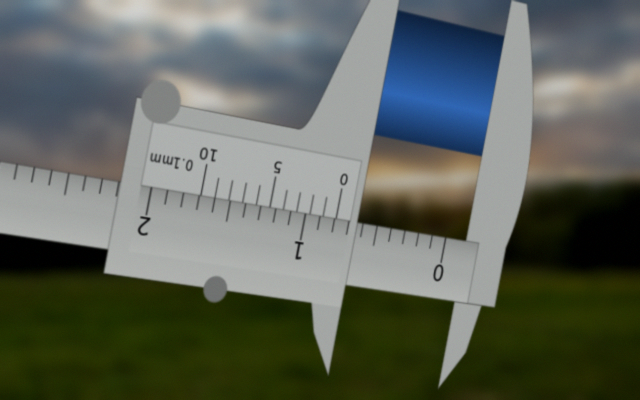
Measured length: mm 7.9
